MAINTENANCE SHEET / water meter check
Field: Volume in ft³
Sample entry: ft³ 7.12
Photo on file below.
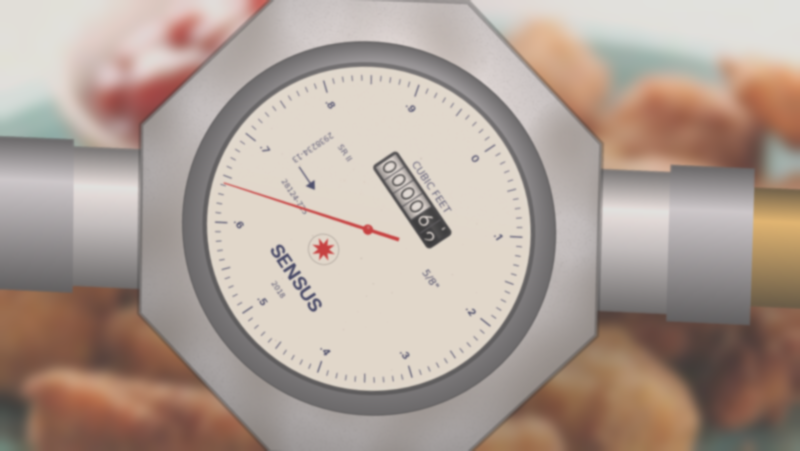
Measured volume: ft³ 61.64
